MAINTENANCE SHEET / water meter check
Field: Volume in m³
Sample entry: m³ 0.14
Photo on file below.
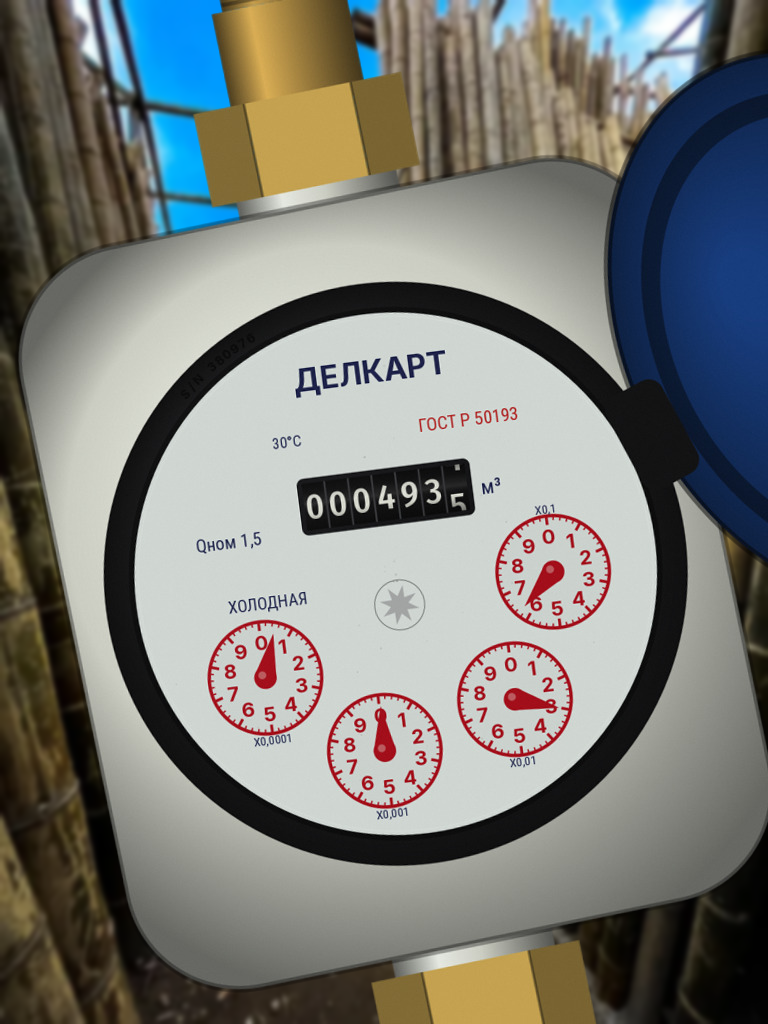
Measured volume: m³ 4934.6300
